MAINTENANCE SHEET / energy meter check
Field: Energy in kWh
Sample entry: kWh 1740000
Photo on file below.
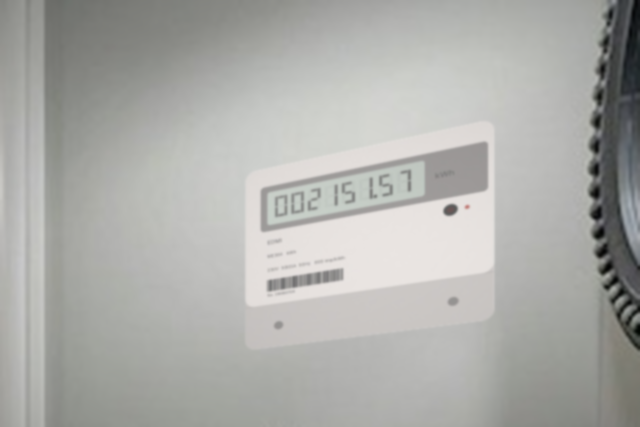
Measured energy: kWh 2151.57
